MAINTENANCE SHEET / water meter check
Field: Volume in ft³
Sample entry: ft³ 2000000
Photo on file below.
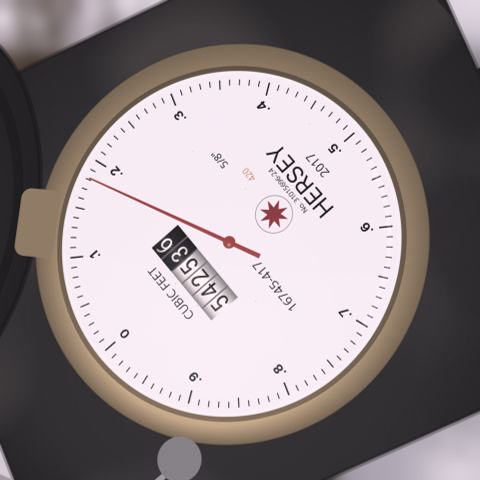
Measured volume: ft³ 542536.18
